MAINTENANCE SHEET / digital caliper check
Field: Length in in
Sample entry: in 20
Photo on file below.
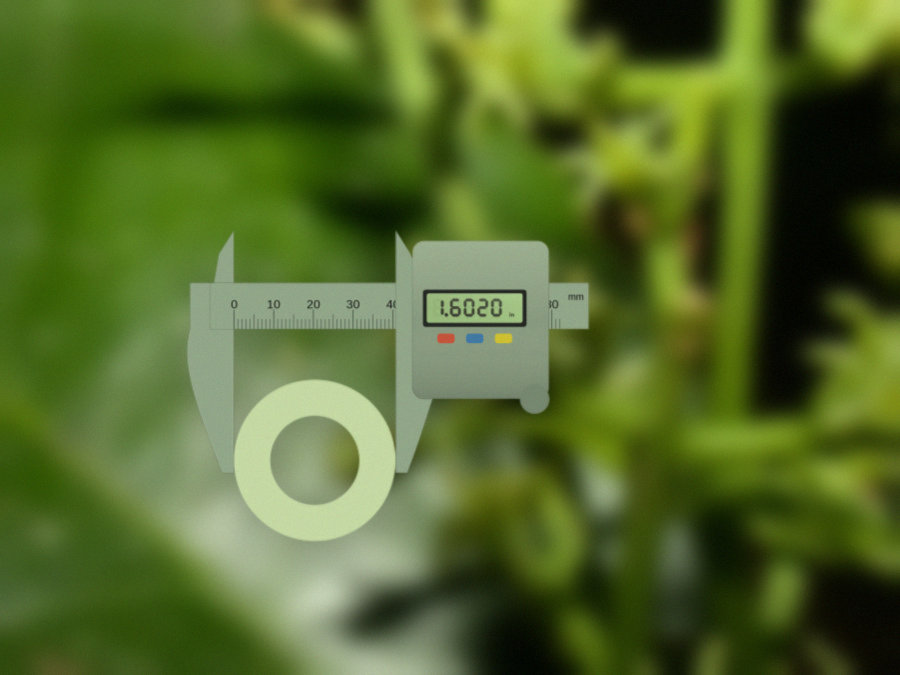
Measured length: in 1.6020
